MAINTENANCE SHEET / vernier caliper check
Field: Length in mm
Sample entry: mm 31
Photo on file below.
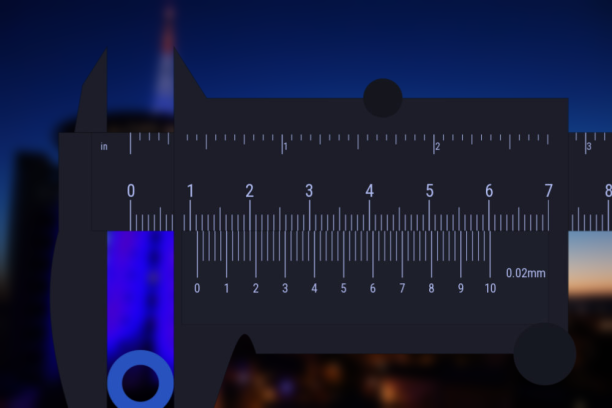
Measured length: mm 11.2
